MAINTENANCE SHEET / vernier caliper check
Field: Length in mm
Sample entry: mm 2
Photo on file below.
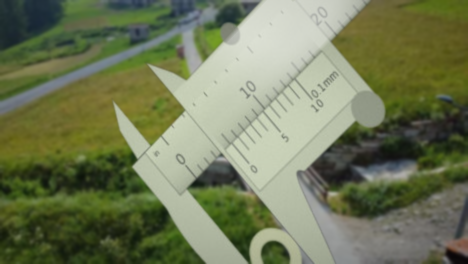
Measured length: mm 5.2
